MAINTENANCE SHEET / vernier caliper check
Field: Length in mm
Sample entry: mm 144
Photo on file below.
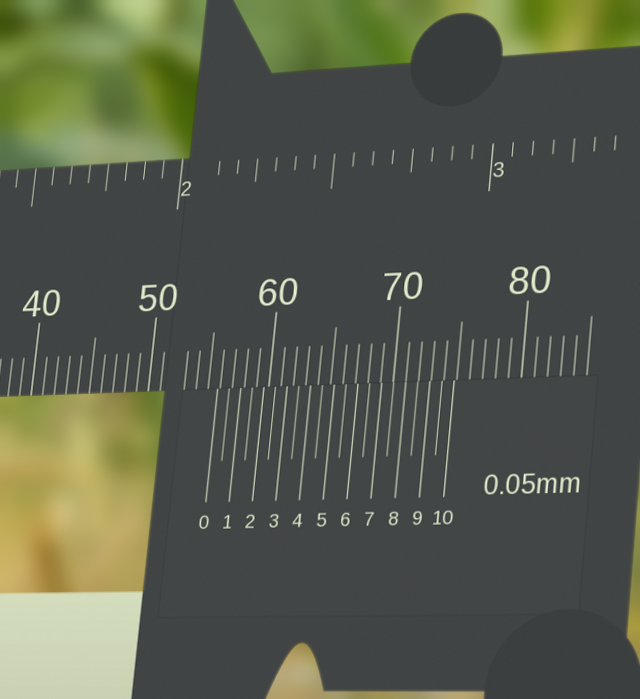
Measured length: mm 55.8
